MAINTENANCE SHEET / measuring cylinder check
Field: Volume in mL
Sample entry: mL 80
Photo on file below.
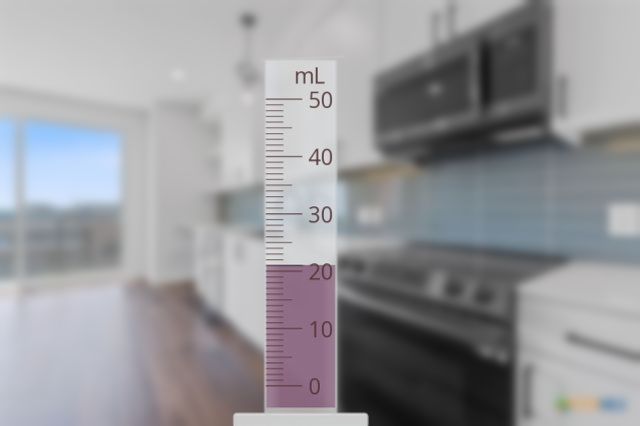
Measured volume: mL 21
